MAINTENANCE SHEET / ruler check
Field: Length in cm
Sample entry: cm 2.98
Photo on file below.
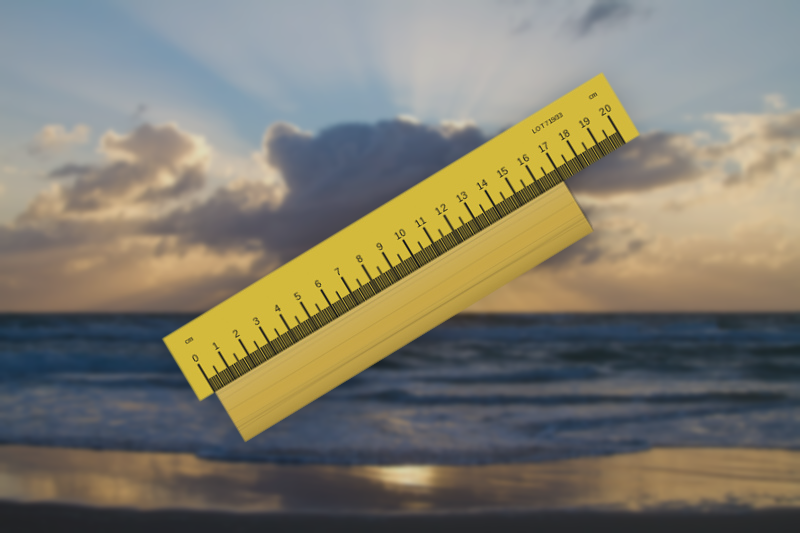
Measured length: cm 17
